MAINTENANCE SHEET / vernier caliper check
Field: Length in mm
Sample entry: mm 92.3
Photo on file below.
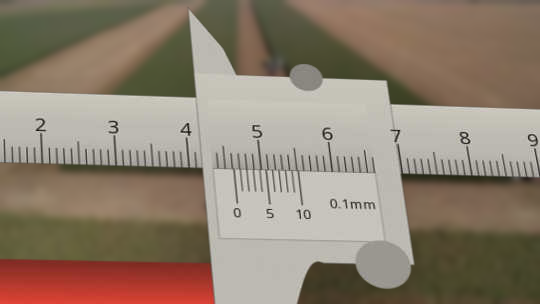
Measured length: mm 46.2
